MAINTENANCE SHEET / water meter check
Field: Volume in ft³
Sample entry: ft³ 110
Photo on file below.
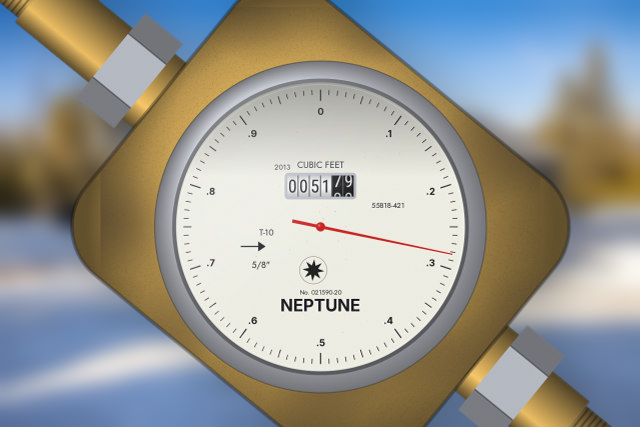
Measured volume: ft³ 5179.28
